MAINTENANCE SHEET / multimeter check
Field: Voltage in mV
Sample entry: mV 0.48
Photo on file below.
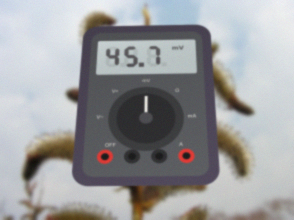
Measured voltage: mV 45.7
